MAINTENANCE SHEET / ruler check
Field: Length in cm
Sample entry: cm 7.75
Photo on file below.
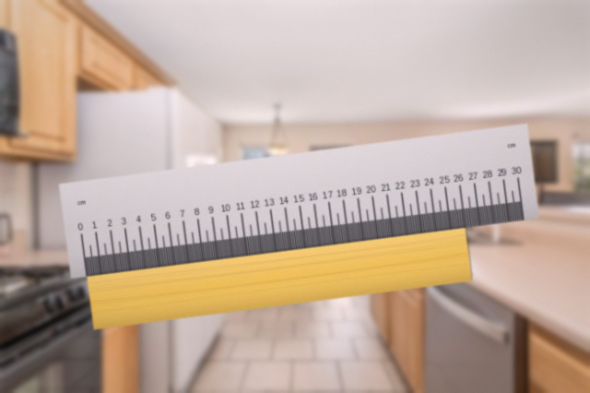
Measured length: cm 26
